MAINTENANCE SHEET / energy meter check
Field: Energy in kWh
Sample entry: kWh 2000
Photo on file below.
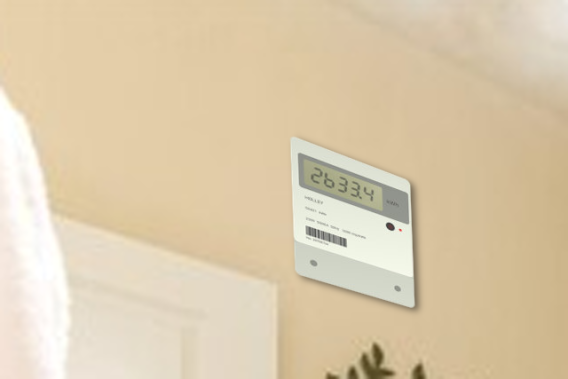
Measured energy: kWh 2633.4
